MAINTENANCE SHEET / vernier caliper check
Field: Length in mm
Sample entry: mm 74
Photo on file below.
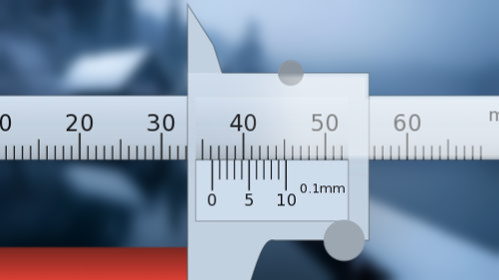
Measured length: mm 36.2
